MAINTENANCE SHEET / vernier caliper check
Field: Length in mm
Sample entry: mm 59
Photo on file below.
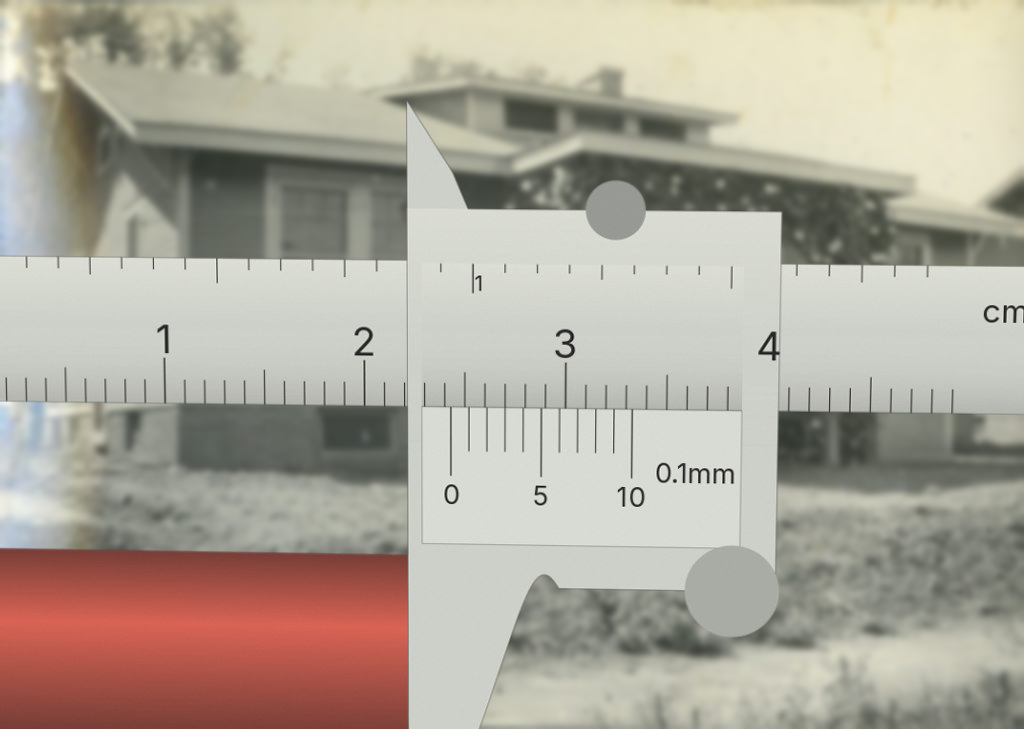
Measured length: mm 24.3
